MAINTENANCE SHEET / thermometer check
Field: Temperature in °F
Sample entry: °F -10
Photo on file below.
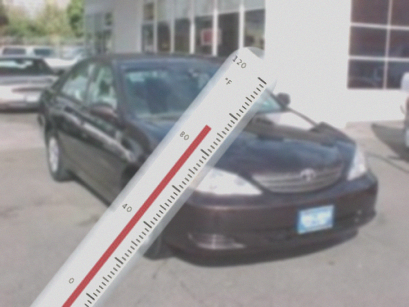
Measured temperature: °F 90
